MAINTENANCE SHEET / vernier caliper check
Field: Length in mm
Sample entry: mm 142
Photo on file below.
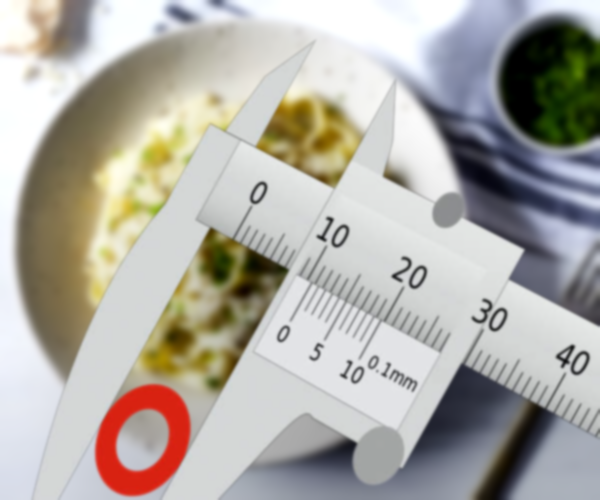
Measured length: mm 10.6
